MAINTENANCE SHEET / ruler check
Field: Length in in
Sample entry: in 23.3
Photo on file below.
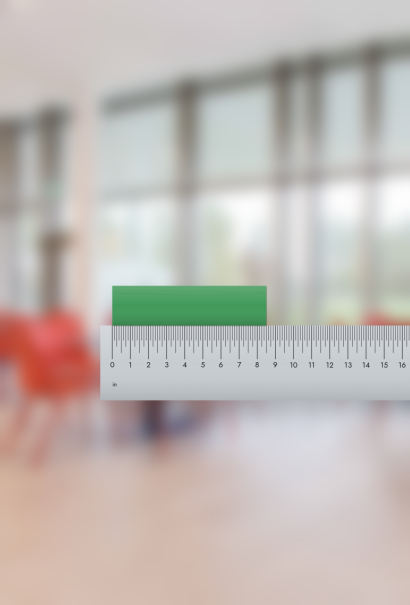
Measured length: in 8.5
